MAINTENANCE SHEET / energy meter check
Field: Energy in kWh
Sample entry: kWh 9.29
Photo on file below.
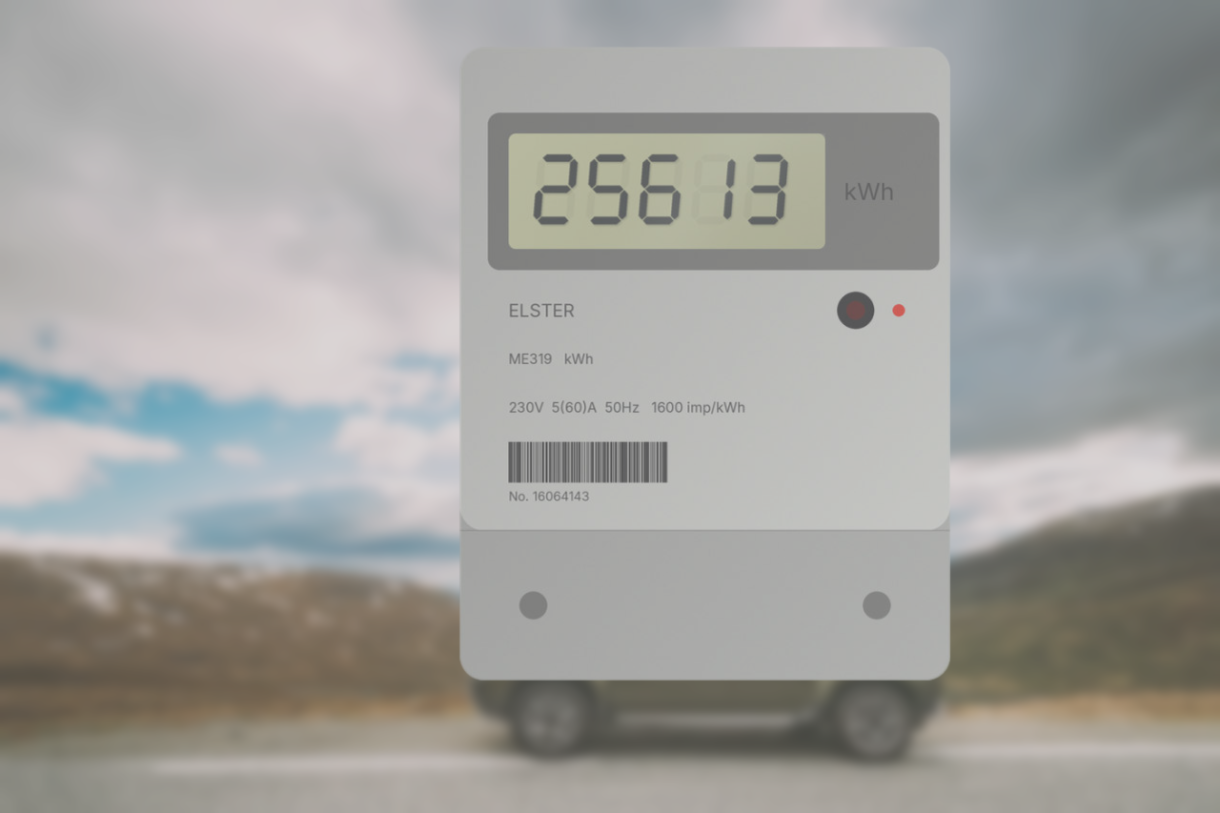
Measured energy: kWh 25613
